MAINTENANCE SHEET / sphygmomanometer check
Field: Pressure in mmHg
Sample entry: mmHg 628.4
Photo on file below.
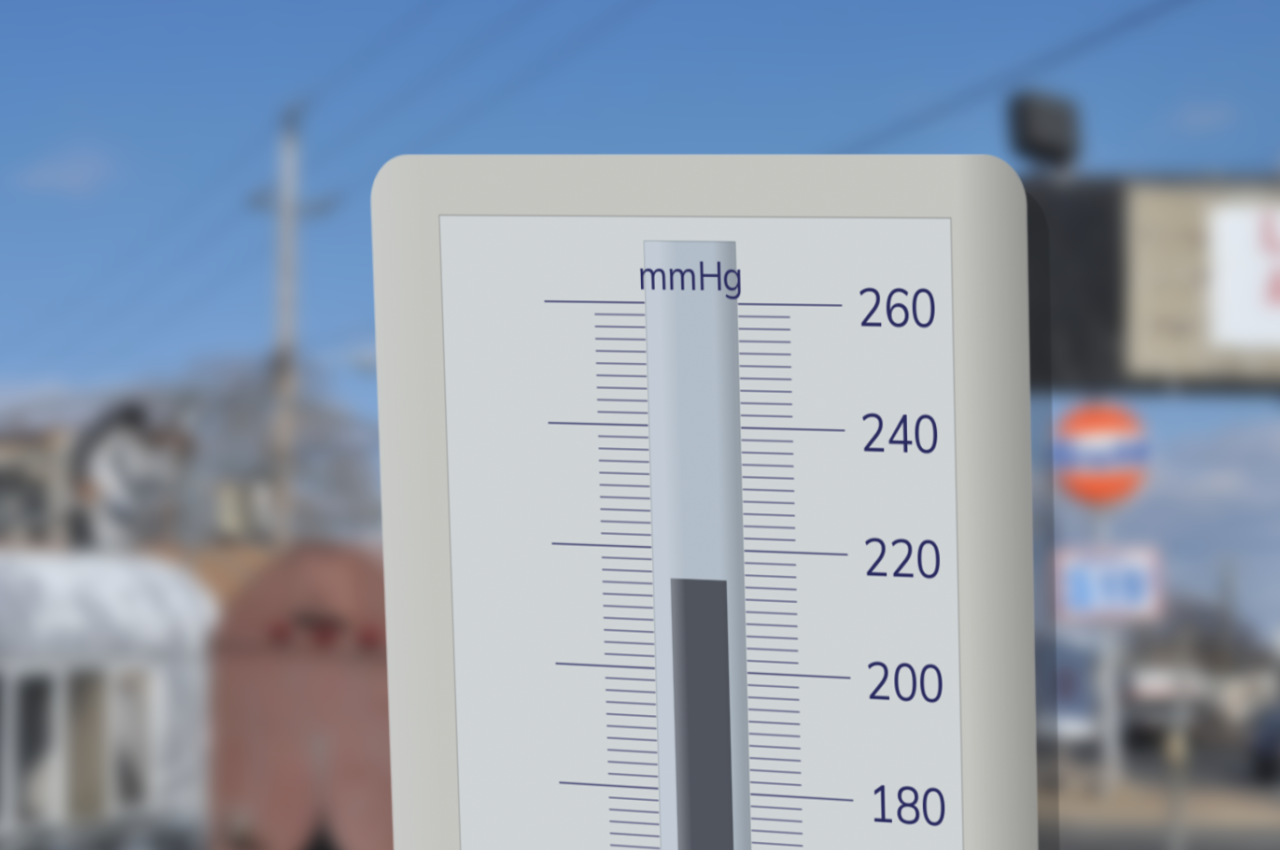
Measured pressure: mmHg 215
